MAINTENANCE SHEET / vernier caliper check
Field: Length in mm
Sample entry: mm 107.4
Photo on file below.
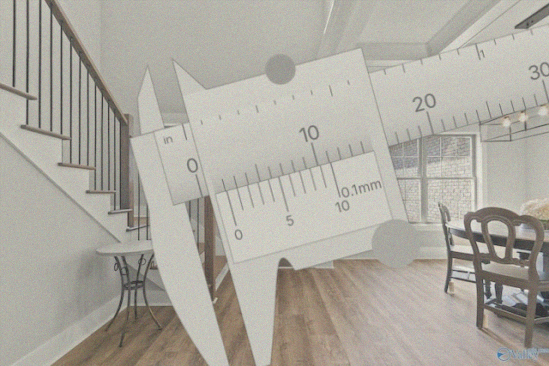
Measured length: mm 2.1
